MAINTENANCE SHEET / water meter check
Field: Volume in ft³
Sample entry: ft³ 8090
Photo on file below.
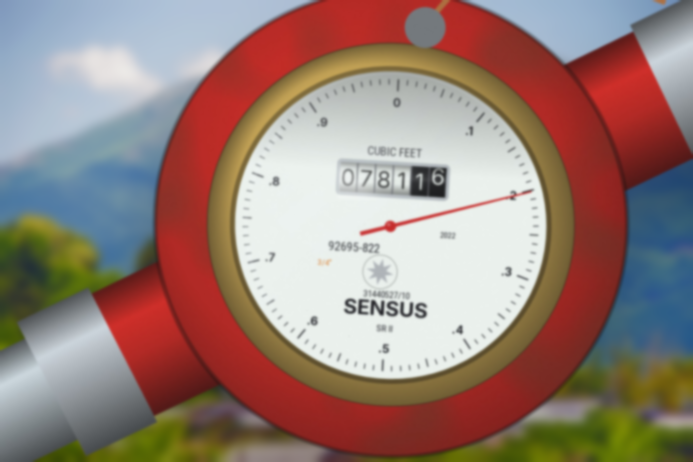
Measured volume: ft³ 78116.20
